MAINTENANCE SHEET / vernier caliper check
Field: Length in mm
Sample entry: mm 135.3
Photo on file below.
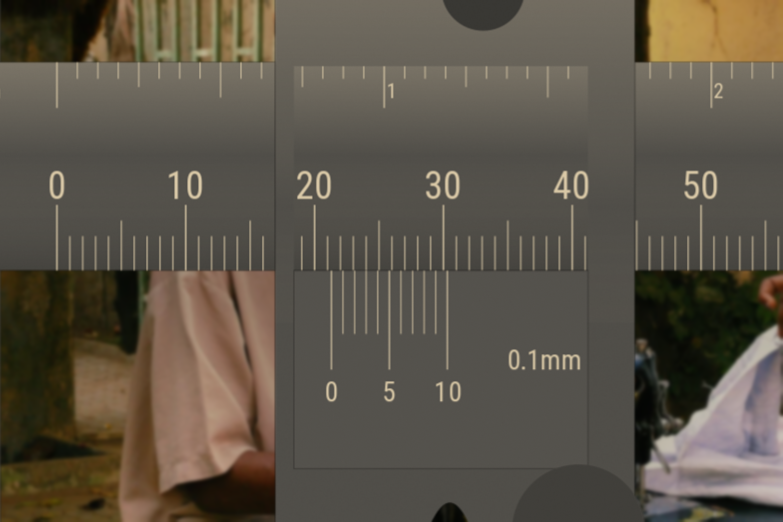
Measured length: mm 21.3
